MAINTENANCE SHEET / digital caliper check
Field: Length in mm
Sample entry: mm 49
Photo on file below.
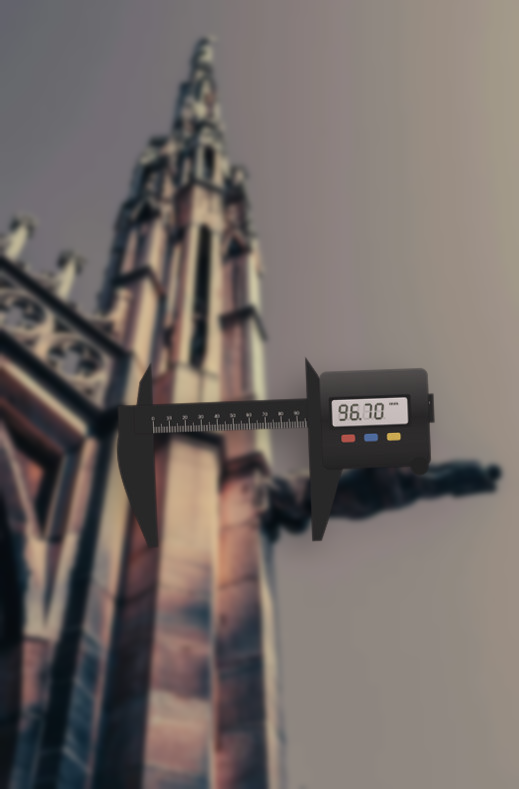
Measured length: mm 96.70
